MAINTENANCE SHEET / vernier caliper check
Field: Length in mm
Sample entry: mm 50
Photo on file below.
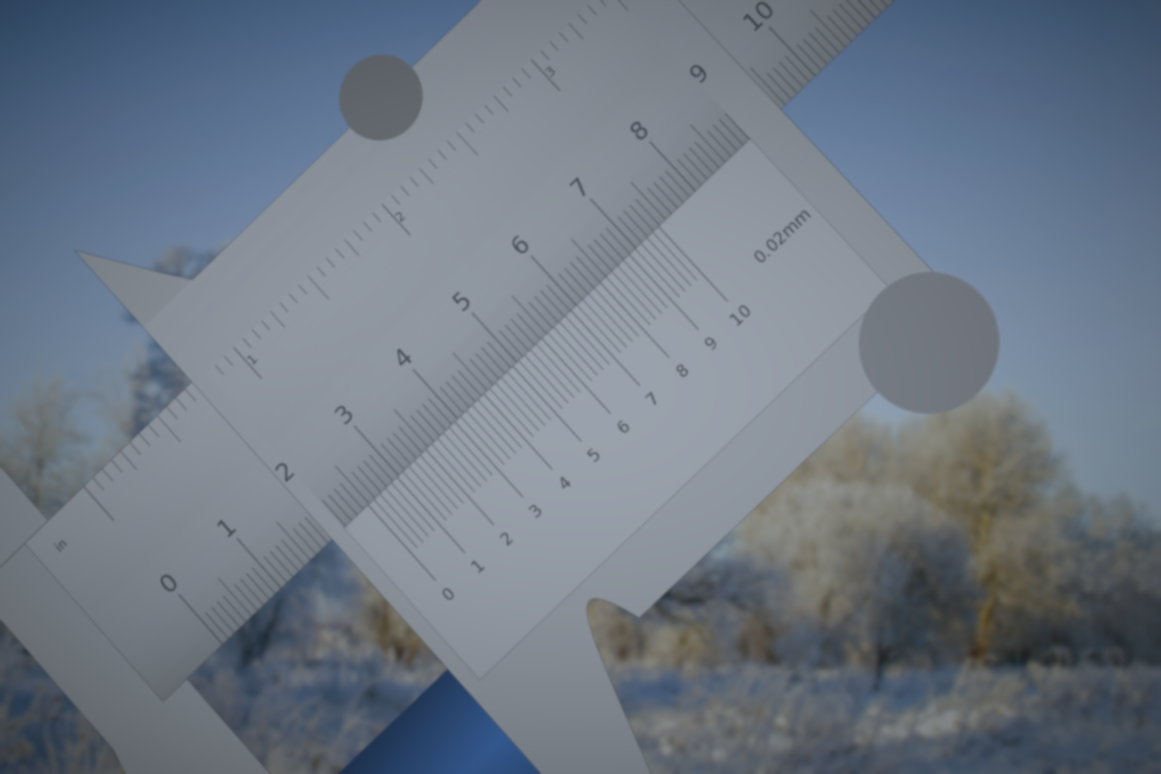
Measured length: mm 24.8
